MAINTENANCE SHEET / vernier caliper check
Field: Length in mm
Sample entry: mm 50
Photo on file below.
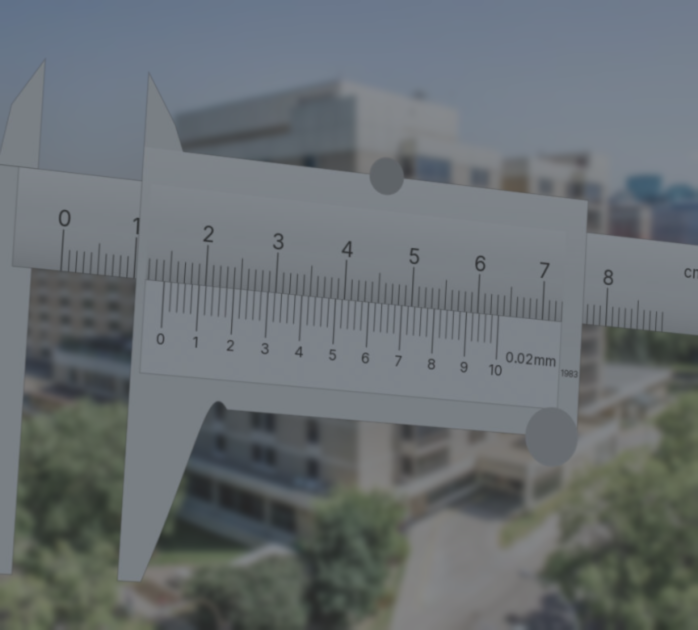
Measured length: mm 14.2
